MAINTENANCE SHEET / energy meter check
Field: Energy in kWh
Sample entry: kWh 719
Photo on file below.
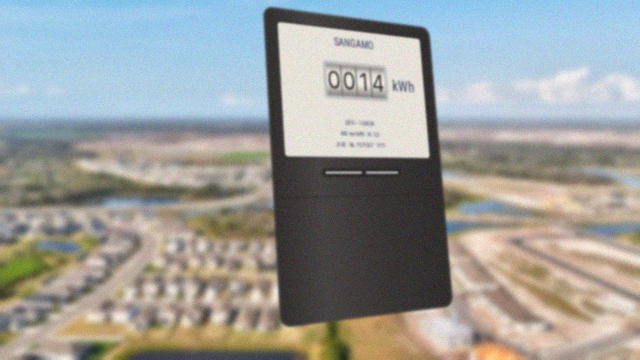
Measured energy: kWh 14
